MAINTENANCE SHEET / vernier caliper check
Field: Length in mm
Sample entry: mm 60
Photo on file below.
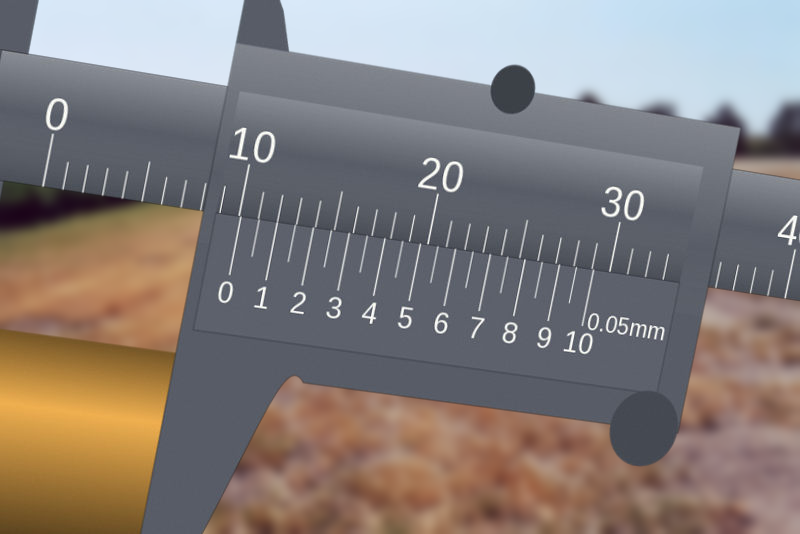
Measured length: mm 10.1
